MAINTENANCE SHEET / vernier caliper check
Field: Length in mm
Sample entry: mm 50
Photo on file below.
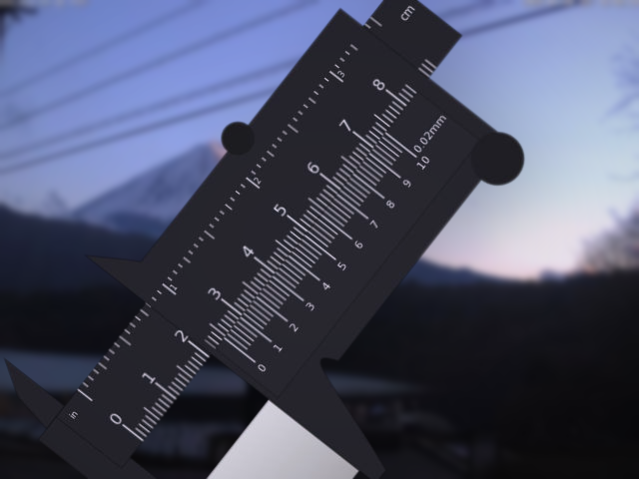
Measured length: mm 24.6
